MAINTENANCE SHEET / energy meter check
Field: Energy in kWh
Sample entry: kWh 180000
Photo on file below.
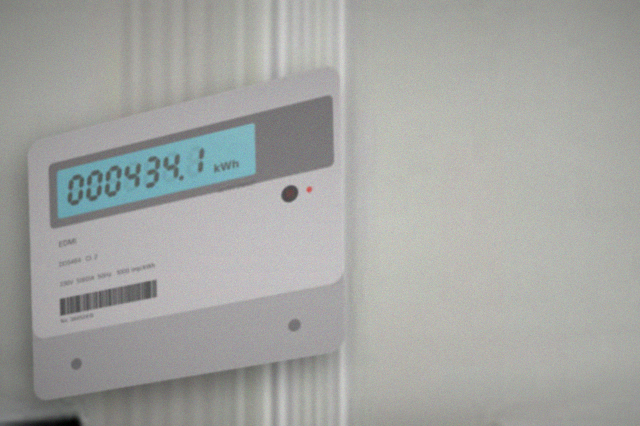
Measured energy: kWh 434.1
